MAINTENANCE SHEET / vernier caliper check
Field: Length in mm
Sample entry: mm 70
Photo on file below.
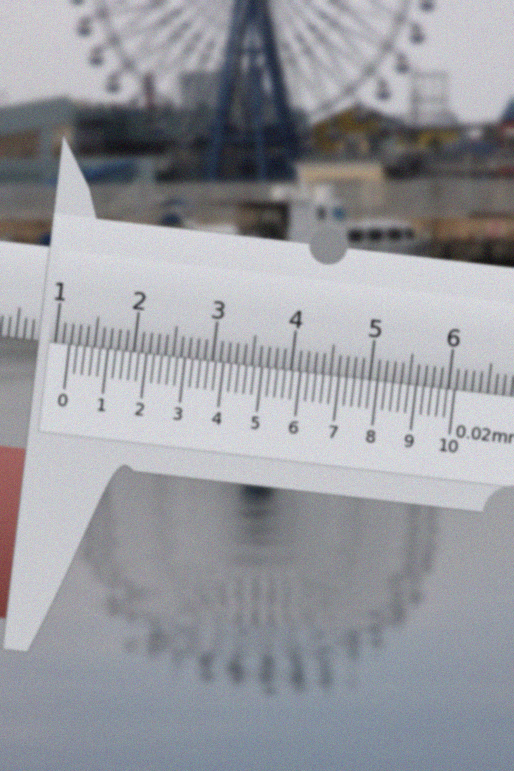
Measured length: mm 11.8
